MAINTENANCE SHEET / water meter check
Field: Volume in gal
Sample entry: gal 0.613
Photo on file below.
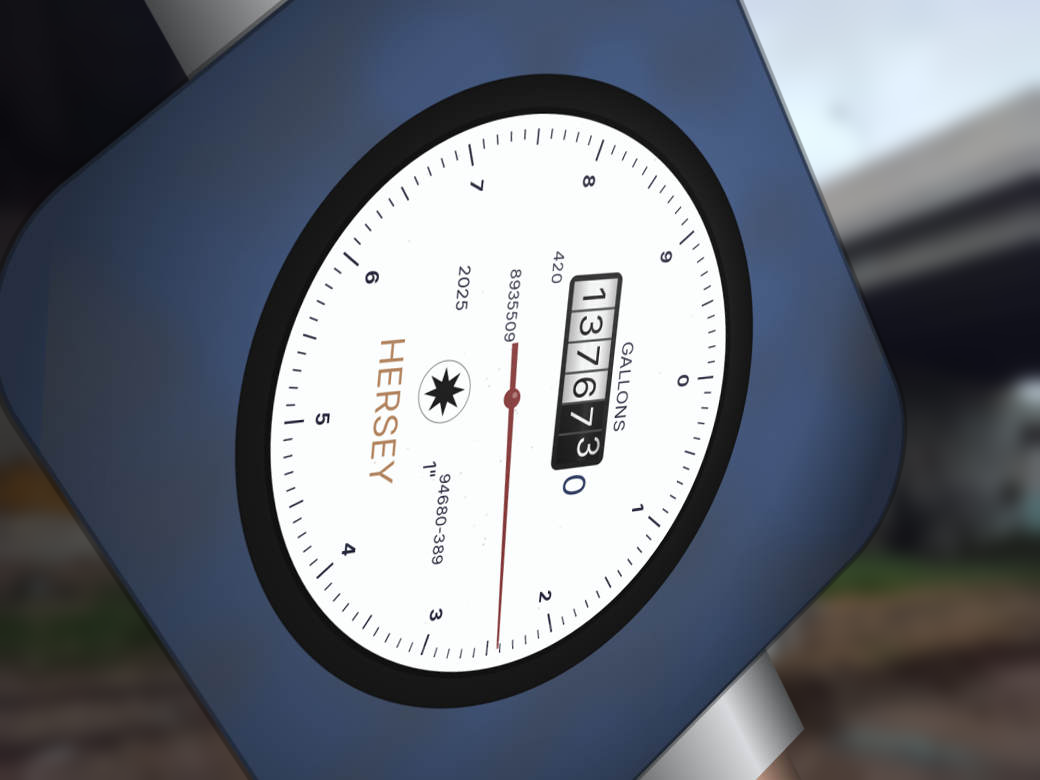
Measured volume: gal 1376732.4
